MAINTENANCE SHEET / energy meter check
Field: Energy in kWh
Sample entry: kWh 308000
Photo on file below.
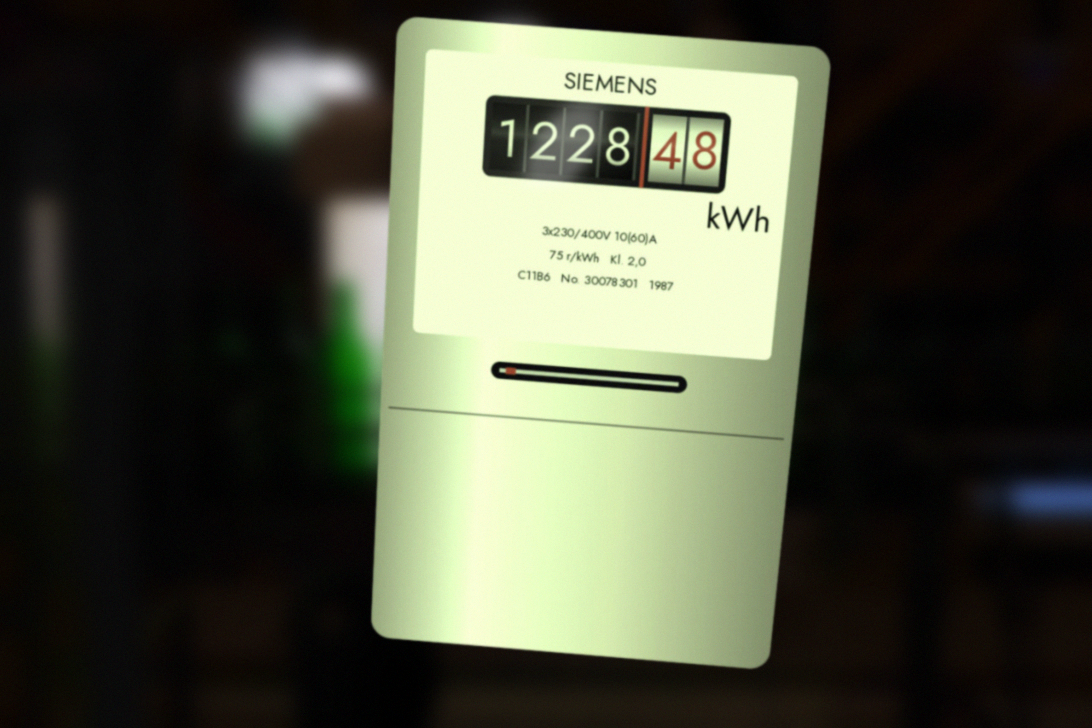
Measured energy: kWh 1228.48
